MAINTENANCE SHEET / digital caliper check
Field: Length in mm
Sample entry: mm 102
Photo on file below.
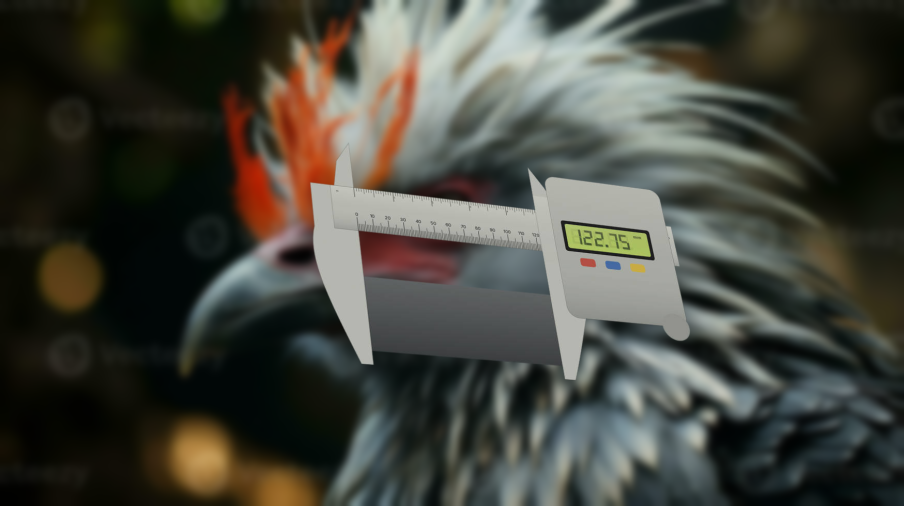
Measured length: mm 122.75
